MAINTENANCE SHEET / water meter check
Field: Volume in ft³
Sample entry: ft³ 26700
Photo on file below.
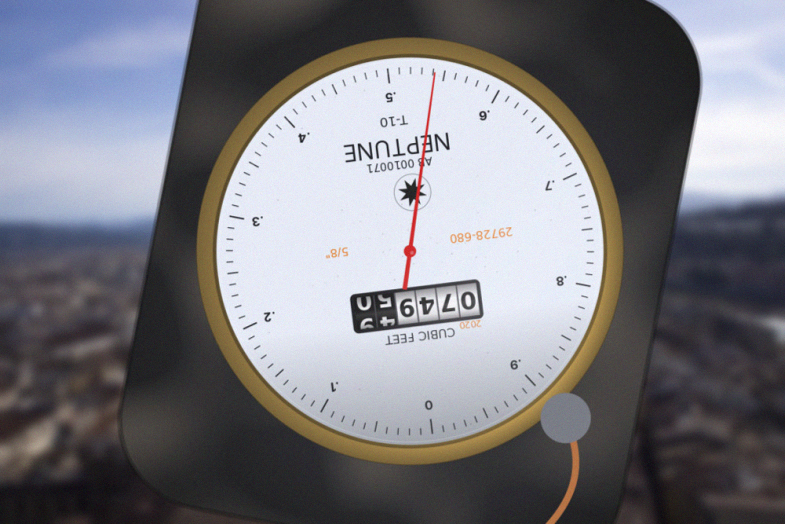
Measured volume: ft³ 74949.54
